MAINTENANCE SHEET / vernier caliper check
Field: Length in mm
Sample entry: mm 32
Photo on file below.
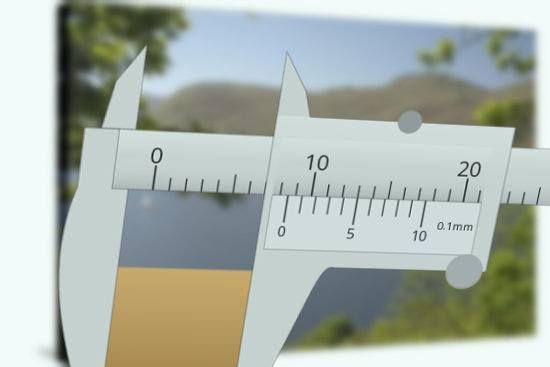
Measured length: mm 8.5
